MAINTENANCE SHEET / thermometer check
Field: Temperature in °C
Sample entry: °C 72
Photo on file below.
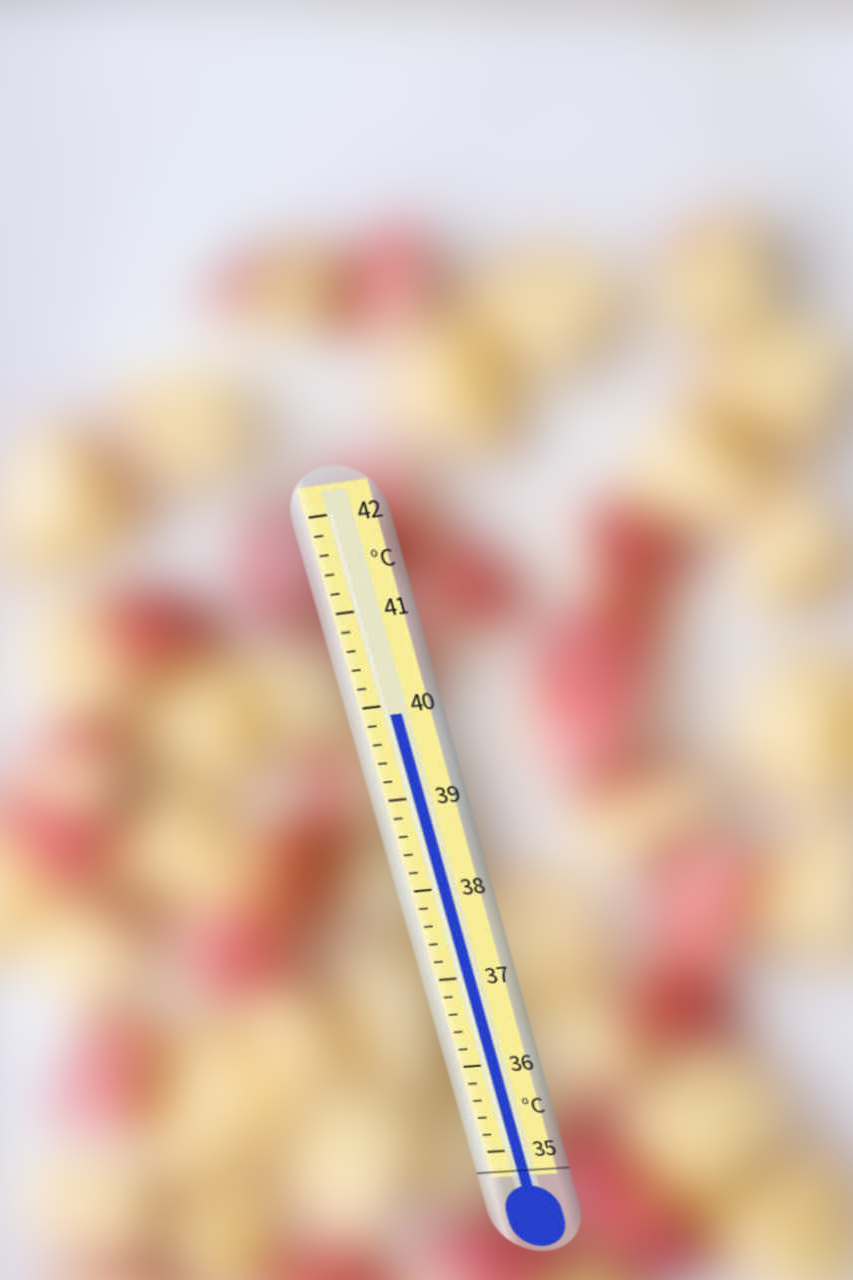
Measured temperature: °C 39.9
